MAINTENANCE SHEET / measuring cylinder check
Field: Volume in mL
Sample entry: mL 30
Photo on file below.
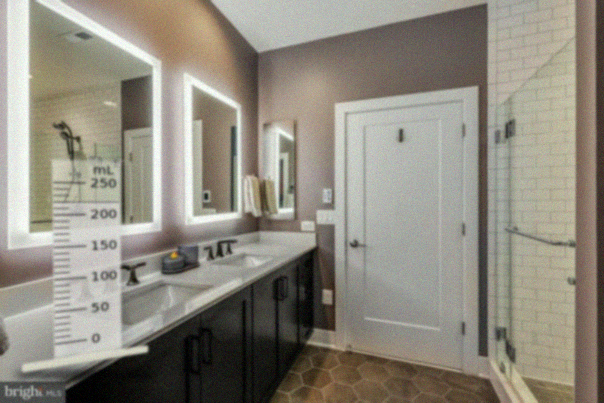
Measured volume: mL 220
